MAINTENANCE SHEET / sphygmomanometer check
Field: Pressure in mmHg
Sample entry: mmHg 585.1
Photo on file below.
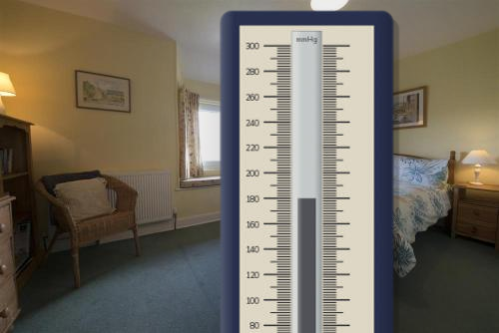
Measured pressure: mmHg 180
